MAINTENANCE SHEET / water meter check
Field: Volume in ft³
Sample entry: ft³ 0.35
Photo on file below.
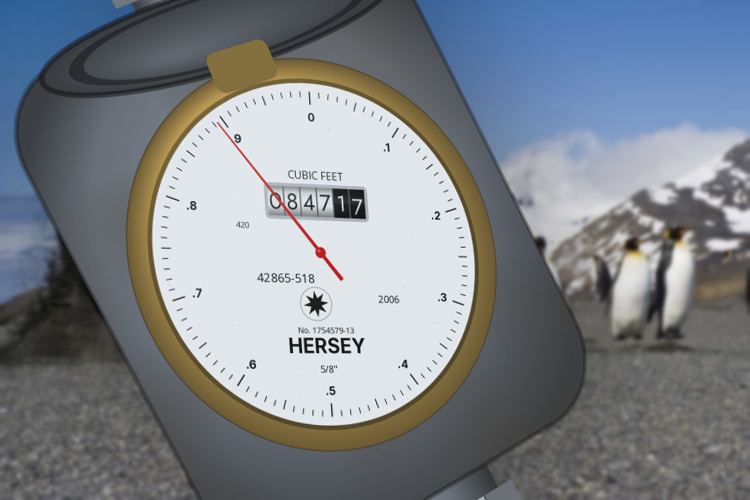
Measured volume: ft³ 84716.89
